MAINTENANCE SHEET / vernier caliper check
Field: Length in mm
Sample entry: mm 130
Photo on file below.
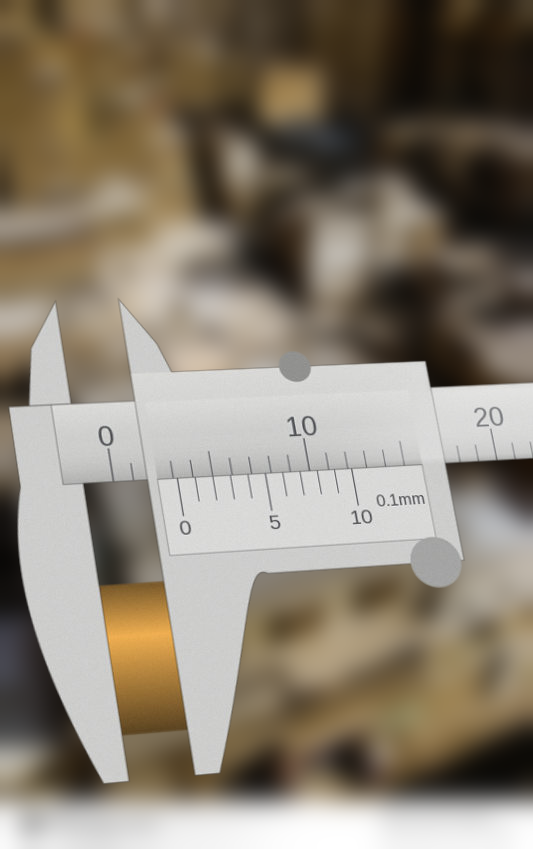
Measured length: mm 3.2
